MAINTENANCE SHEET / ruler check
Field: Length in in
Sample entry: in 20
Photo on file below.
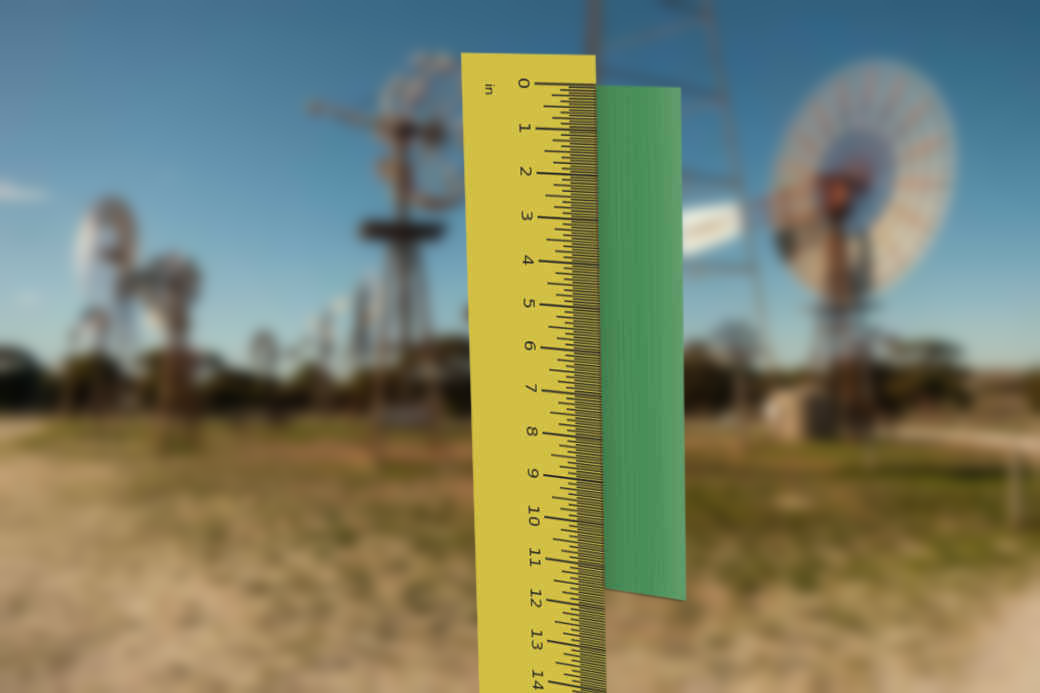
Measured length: in 11.5
